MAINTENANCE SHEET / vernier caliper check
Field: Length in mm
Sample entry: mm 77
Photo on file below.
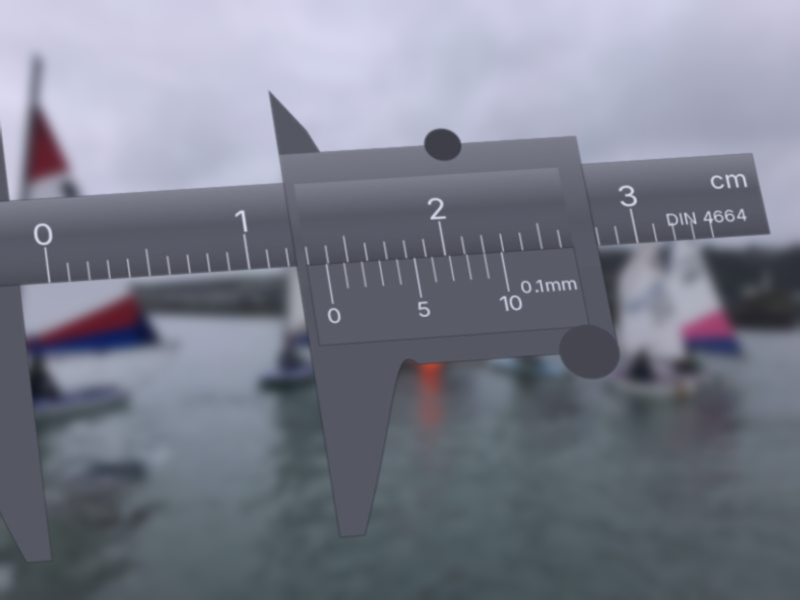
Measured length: mm 13.9
